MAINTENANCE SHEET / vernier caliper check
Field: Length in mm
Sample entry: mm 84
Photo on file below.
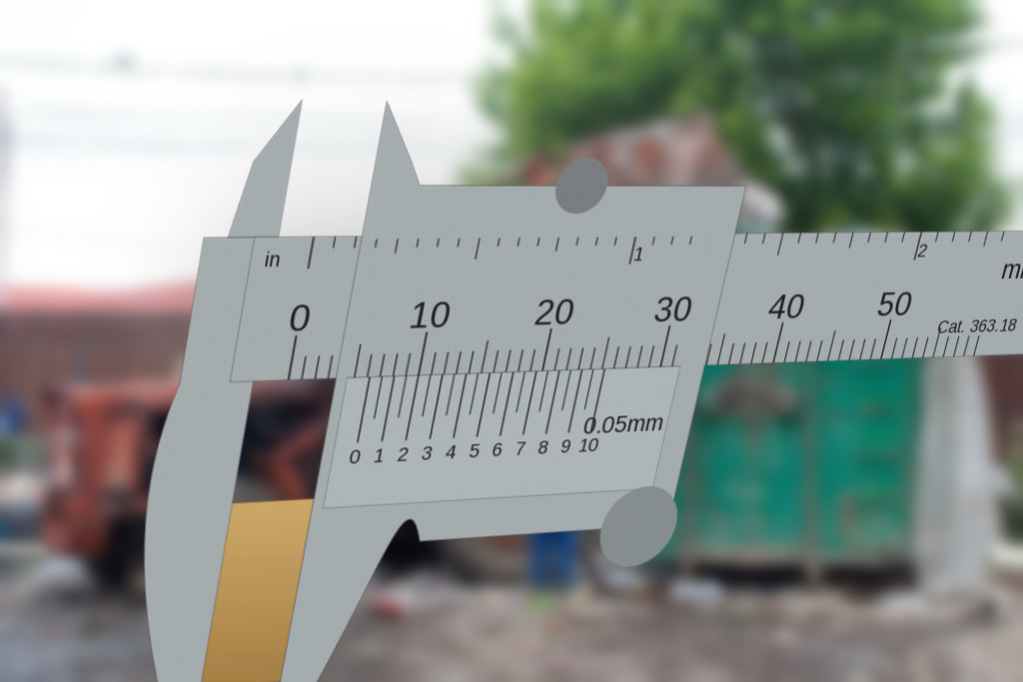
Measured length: mm 6.2
